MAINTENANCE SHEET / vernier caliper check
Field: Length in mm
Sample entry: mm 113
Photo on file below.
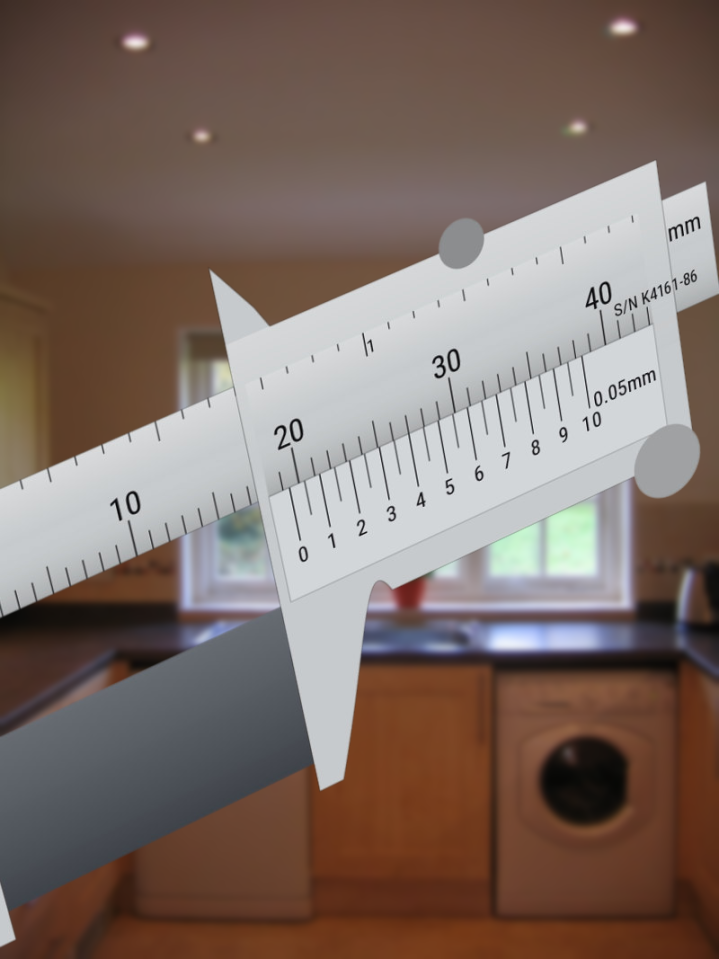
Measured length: mm 19.4
